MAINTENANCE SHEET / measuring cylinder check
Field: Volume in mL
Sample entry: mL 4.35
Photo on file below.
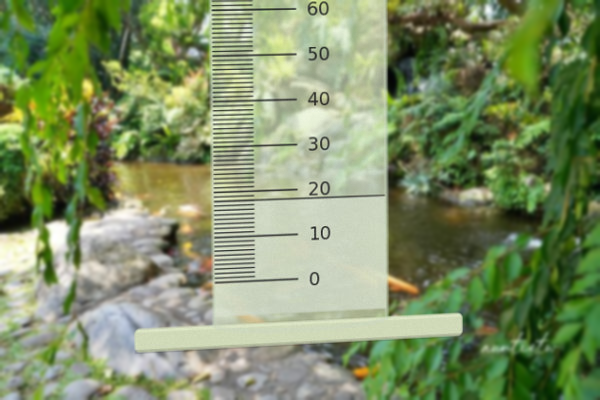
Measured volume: mL 18
